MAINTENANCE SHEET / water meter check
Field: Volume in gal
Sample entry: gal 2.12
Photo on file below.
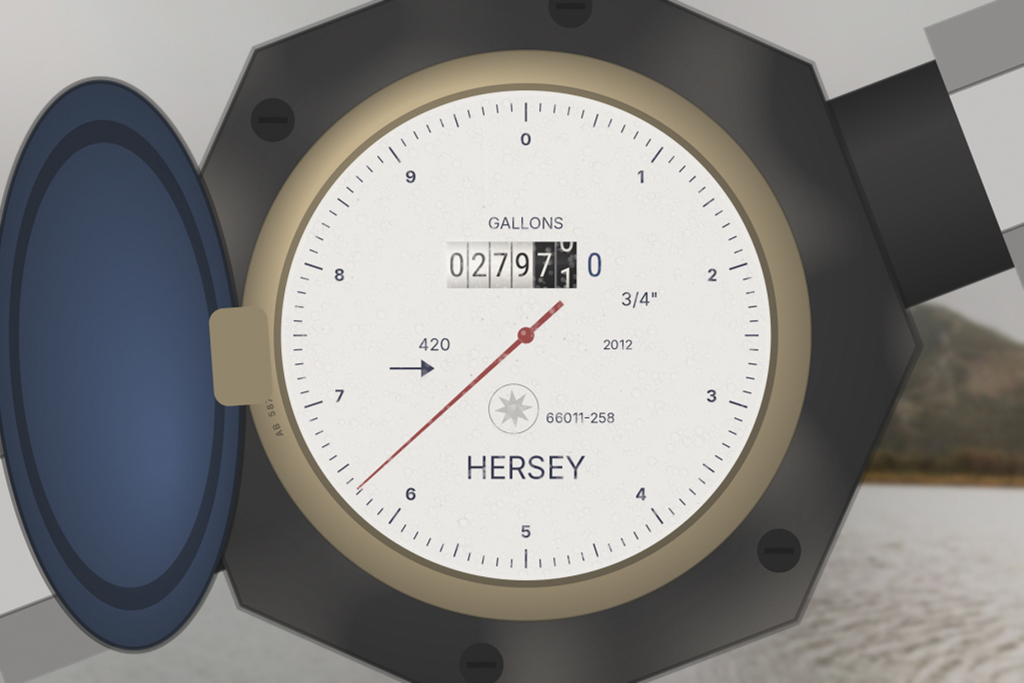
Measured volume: gal 279706.3
